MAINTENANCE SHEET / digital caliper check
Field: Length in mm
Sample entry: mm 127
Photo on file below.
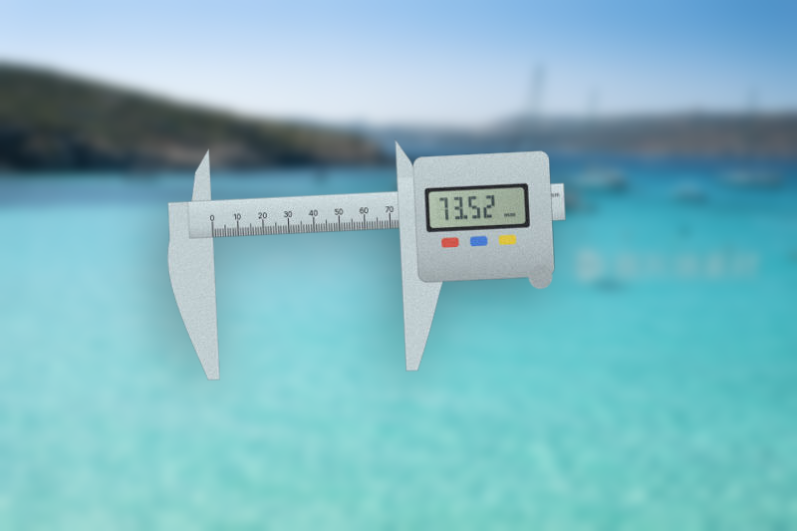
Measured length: mm 73.52
